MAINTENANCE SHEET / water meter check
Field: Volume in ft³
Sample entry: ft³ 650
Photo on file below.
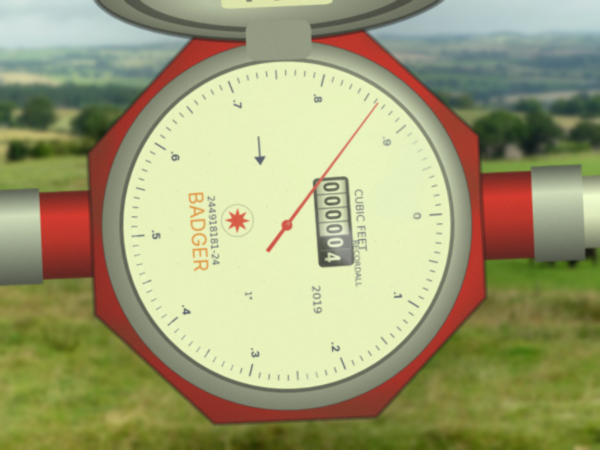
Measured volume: ft³ 3.86
